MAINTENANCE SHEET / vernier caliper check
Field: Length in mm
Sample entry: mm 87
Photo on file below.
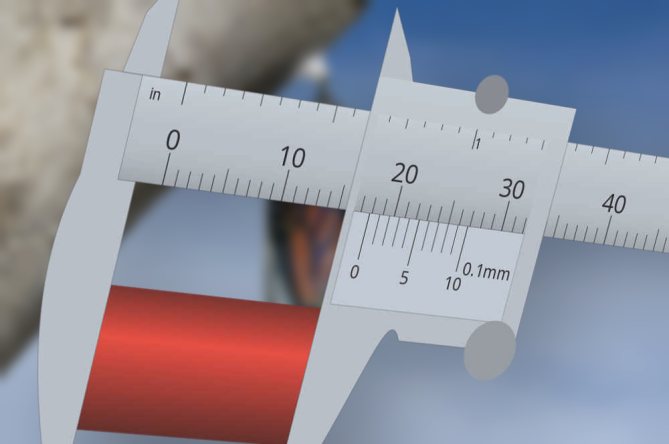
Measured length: mm 17.8
